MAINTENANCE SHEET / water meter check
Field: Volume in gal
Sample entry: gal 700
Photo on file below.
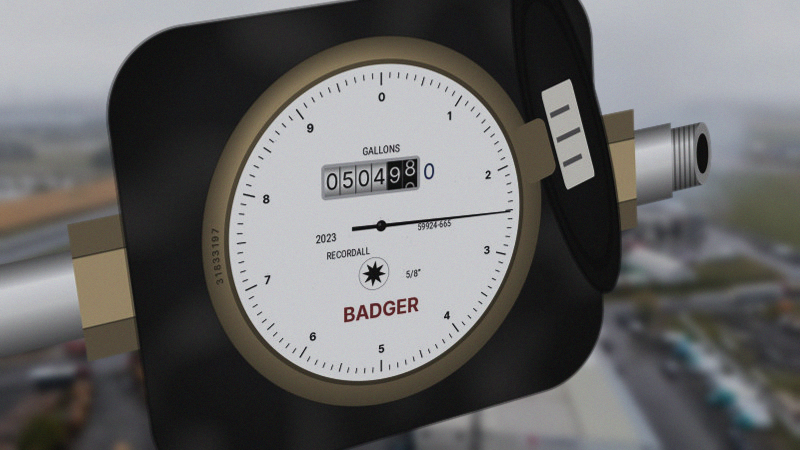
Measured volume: gal 504982.5
